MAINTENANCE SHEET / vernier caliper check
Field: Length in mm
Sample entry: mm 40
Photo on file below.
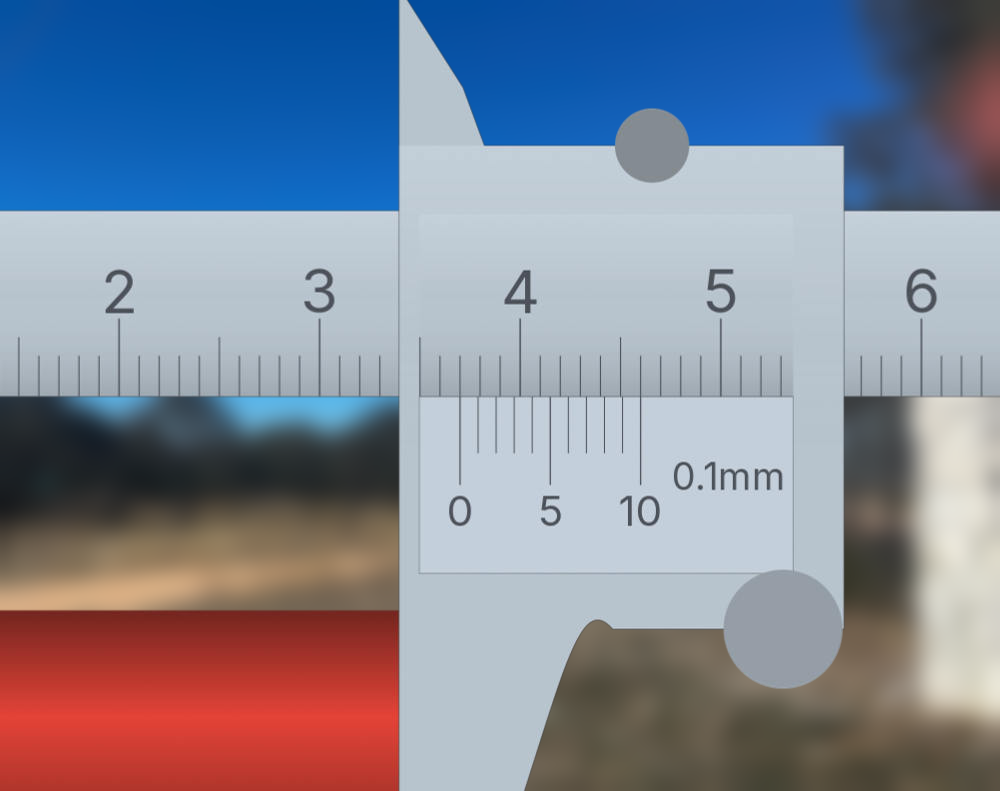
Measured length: mm 37.0
